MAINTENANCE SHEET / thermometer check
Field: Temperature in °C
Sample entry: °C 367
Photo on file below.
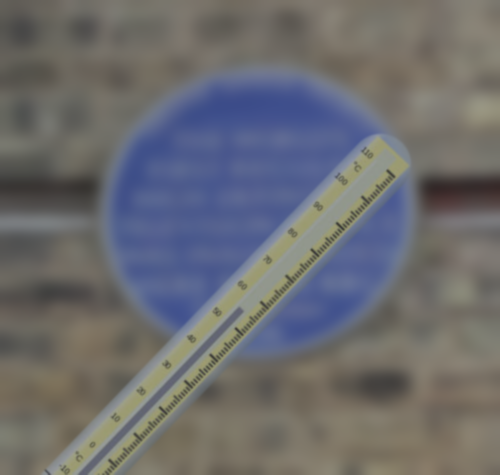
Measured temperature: °C 55
